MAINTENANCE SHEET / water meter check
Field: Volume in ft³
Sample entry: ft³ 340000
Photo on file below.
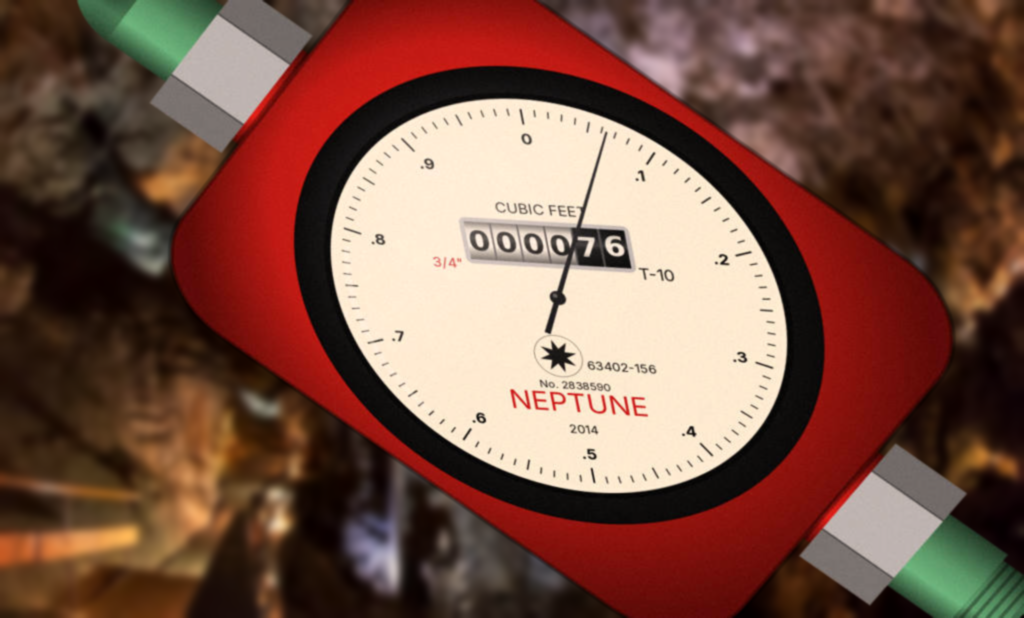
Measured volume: ft³ 76.06
